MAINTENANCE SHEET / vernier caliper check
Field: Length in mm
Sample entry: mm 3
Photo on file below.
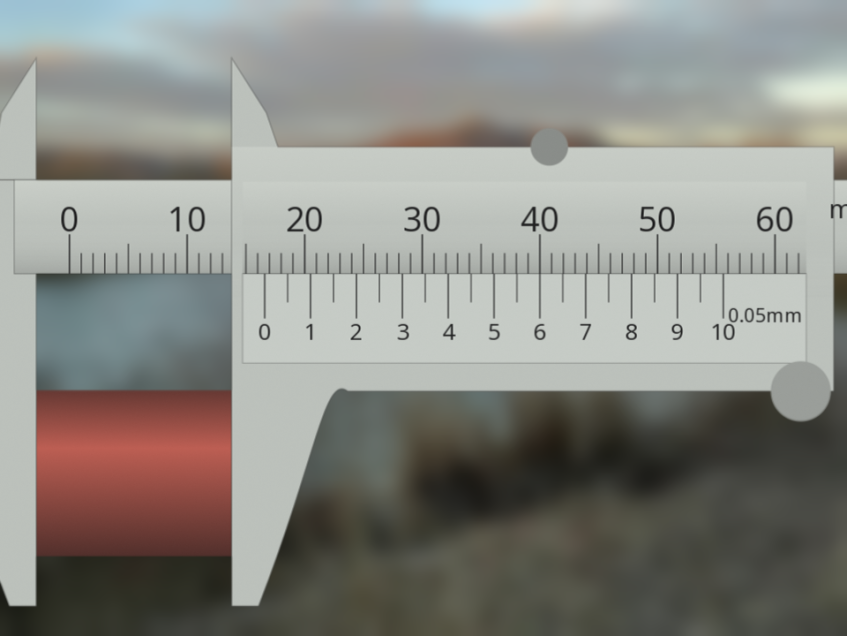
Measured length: mm 16.6
